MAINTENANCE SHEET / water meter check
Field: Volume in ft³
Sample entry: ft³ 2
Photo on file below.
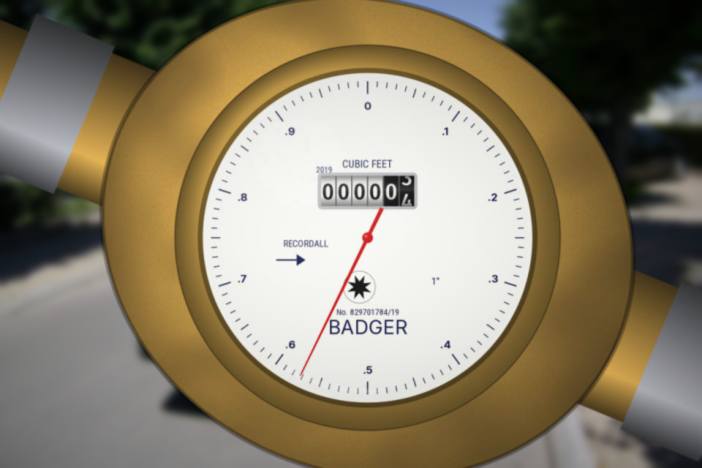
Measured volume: ft³ 3.57
